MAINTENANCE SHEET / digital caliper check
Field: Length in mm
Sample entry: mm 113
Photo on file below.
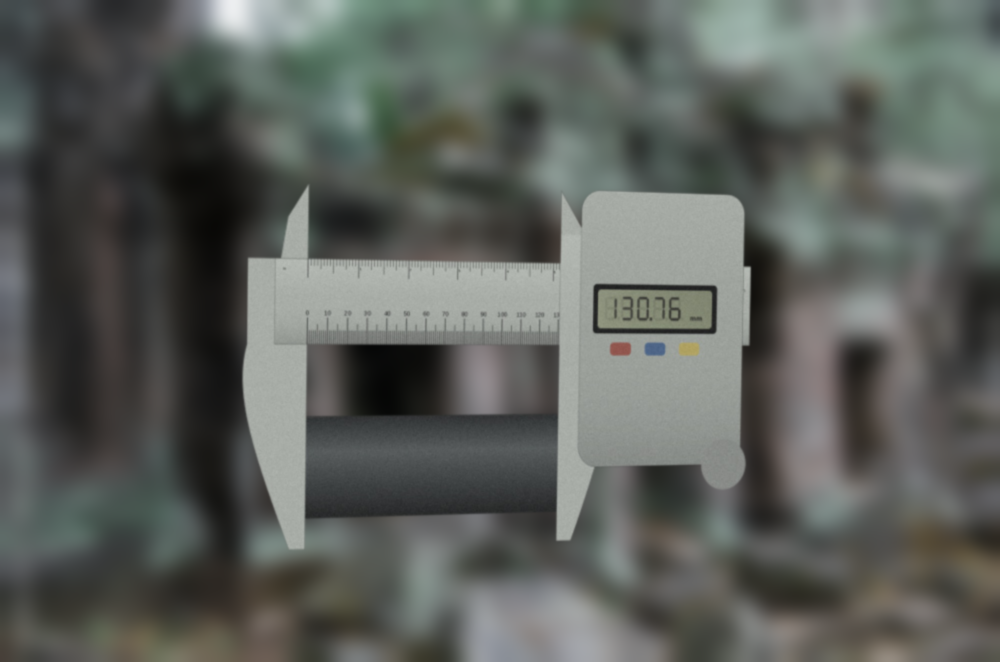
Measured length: mm 130.76
